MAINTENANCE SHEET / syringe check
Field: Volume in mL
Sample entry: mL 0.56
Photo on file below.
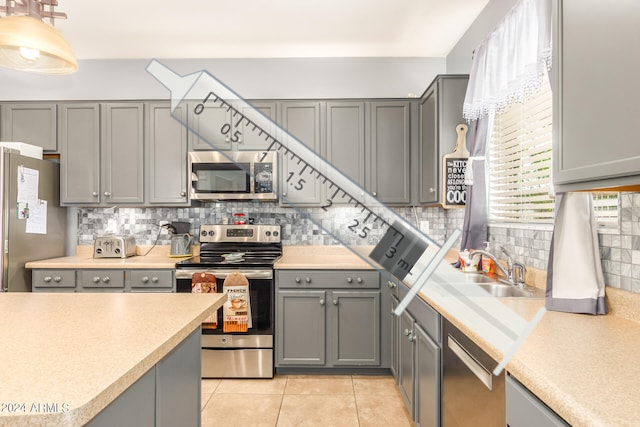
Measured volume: mL 2.8
